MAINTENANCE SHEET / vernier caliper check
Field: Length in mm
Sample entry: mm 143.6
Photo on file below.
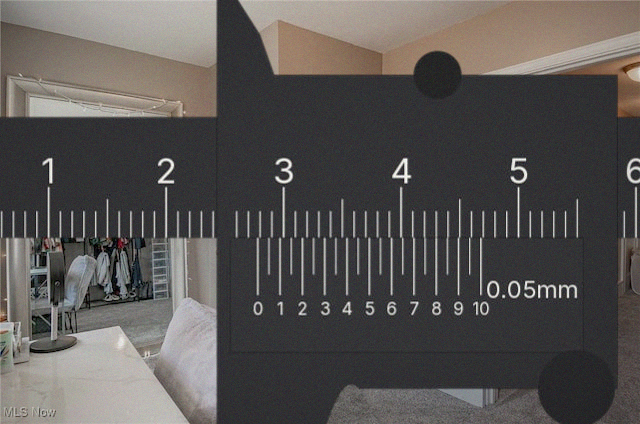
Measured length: mm 27.8
